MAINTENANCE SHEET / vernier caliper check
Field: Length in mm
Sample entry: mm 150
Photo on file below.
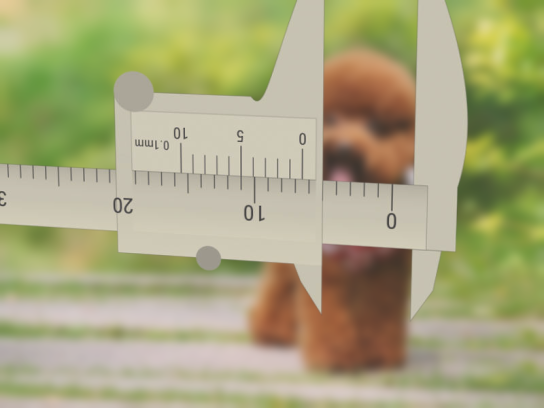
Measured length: mm 6.5
